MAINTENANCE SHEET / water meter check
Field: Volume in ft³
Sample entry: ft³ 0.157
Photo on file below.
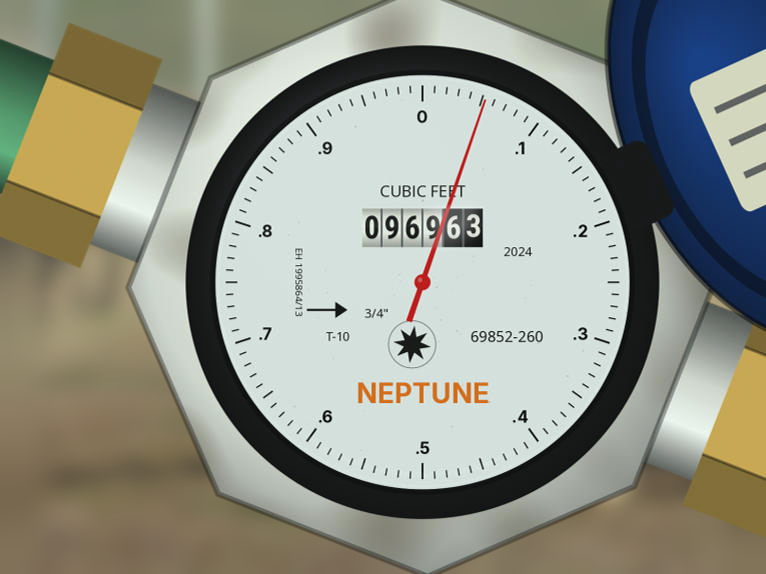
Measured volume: ft³ 96963.05
